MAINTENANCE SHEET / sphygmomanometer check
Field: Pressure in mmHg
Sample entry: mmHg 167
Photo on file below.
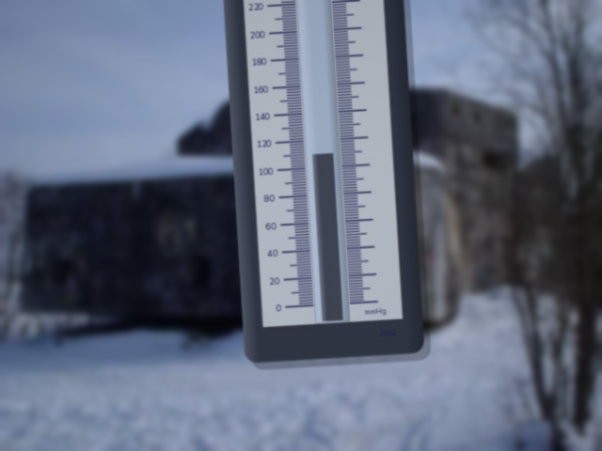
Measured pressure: mmHg 110
